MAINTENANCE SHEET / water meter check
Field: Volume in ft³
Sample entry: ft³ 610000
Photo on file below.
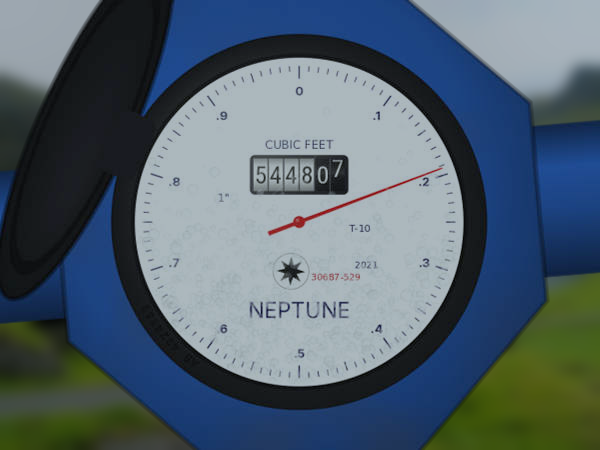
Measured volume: ft³ 544807.19
